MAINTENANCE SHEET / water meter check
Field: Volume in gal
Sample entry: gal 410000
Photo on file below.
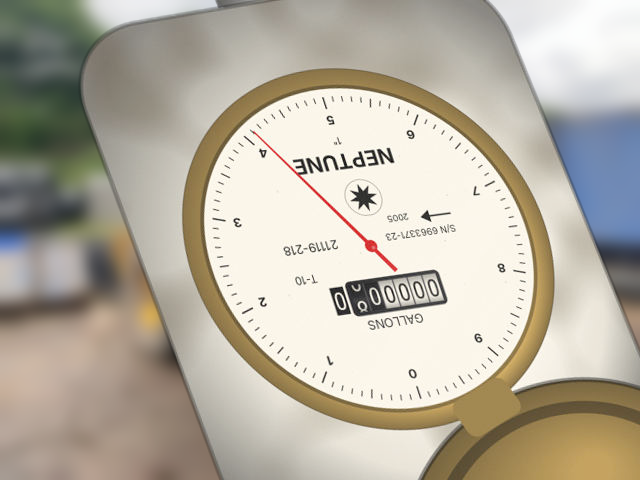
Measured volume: gal 84.1
